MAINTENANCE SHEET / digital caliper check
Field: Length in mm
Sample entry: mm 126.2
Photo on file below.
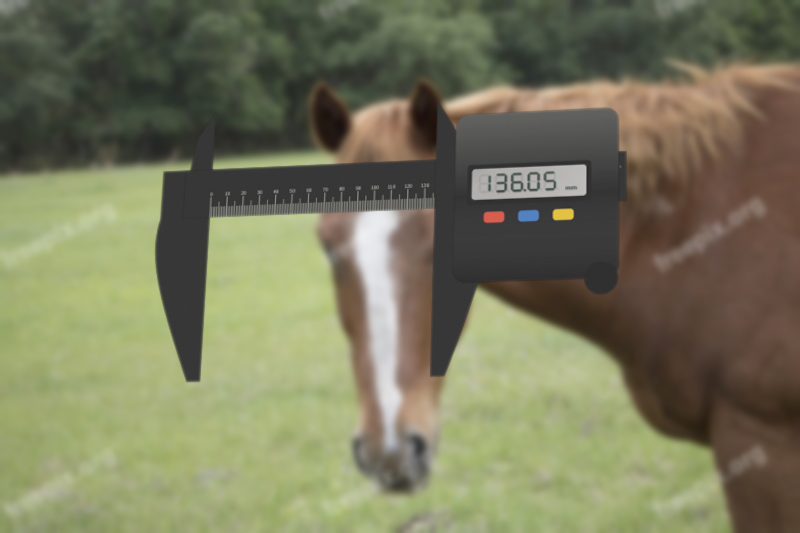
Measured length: mm 136.05
